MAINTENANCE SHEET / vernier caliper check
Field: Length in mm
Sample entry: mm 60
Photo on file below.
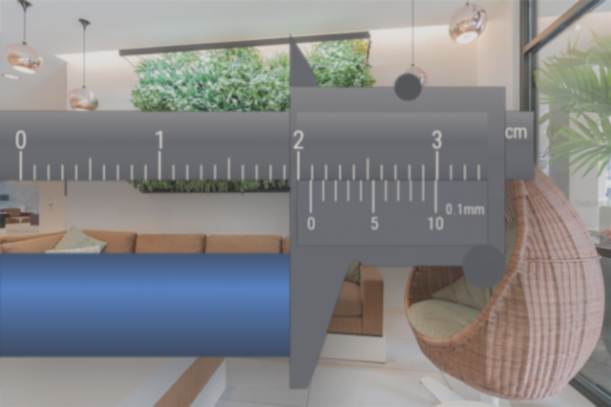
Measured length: mm 20.9
